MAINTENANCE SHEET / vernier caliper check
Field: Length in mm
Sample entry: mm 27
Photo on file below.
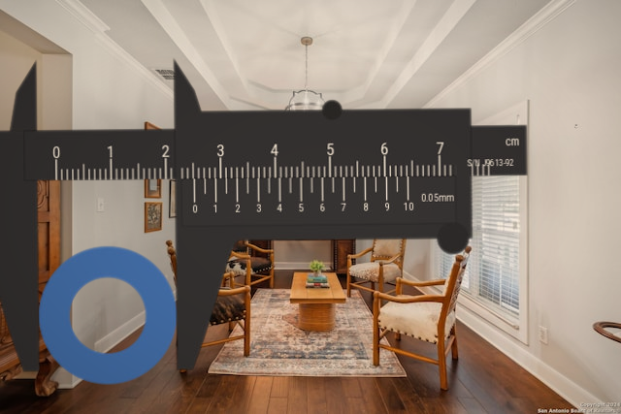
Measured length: mm 25.2
